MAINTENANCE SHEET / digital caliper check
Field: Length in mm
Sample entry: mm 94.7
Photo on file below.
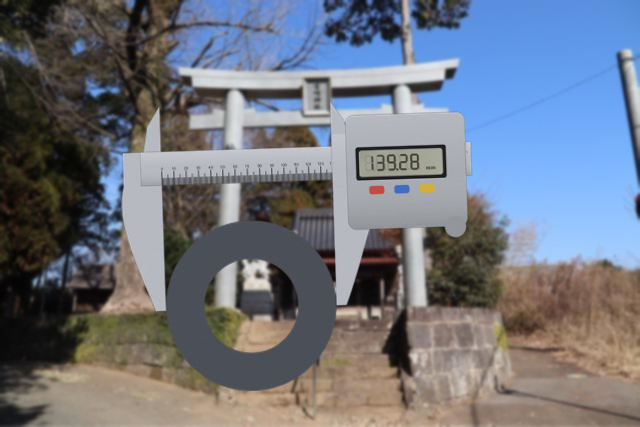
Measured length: mm 139.28
